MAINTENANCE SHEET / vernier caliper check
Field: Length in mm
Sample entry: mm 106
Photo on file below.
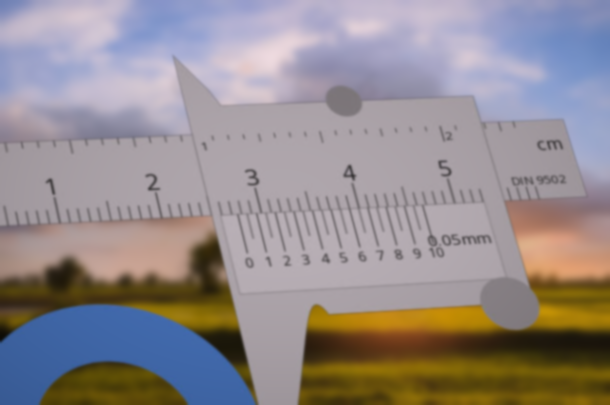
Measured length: mm 27.6
